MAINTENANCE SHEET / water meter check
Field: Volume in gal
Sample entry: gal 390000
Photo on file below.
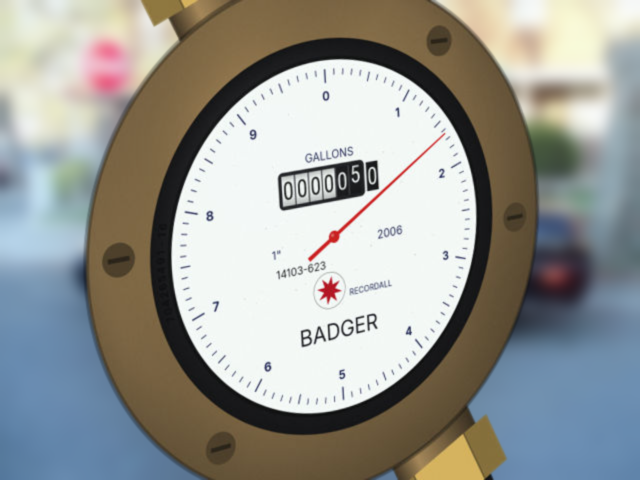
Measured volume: gal 51.6
